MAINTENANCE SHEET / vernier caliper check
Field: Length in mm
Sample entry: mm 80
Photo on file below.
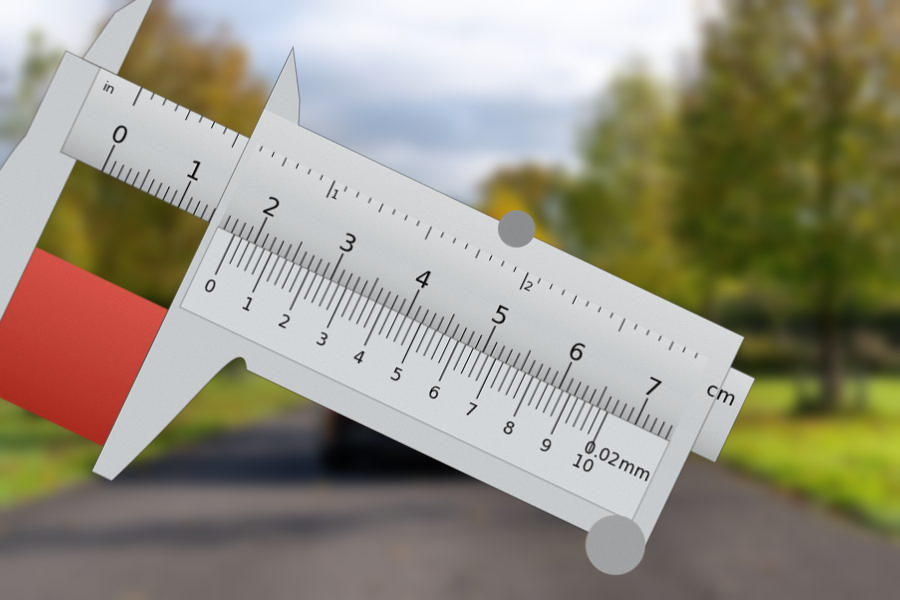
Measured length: mm 17.4
